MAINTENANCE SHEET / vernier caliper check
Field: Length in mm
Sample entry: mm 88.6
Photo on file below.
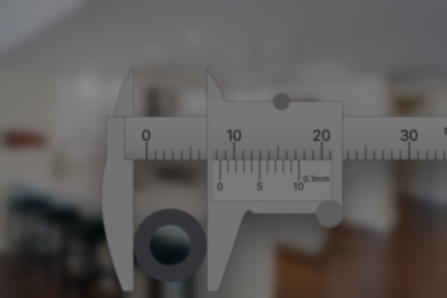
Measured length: mm 8.4
